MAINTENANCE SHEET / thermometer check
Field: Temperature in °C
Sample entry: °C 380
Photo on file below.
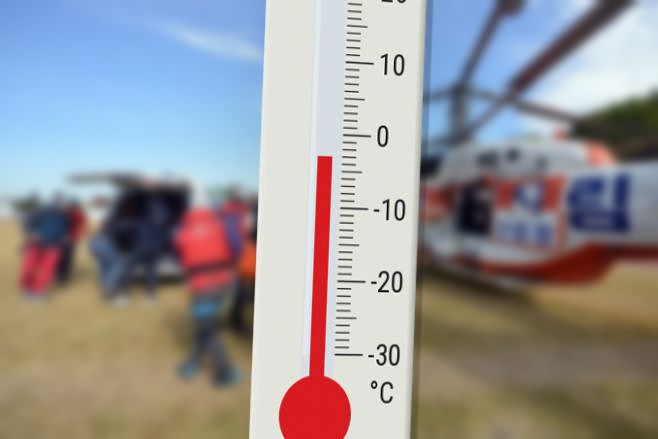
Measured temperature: °C -3
